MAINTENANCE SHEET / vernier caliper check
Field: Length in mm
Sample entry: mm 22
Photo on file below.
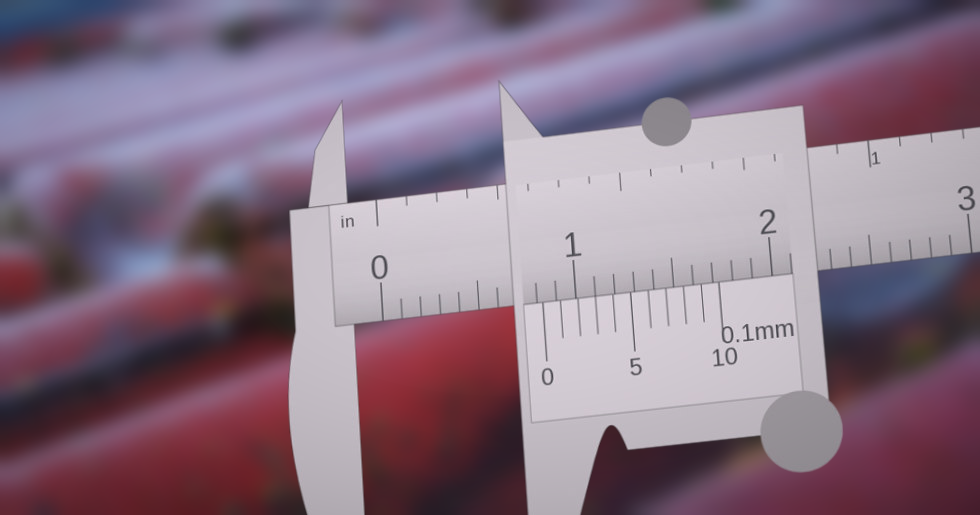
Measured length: mm 8.3
